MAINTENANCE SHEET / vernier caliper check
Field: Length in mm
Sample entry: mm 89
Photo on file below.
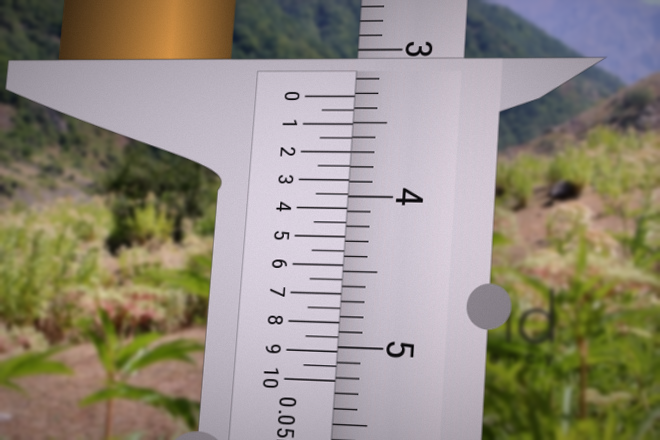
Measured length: mm 33.2
